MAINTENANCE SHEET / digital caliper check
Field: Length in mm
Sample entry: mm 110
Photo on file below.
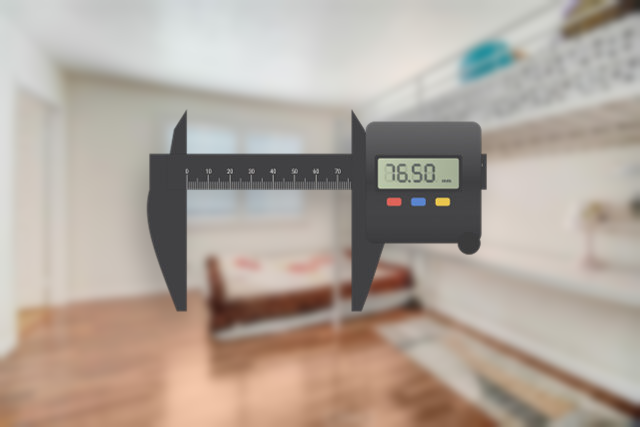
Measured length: mm 76.50
